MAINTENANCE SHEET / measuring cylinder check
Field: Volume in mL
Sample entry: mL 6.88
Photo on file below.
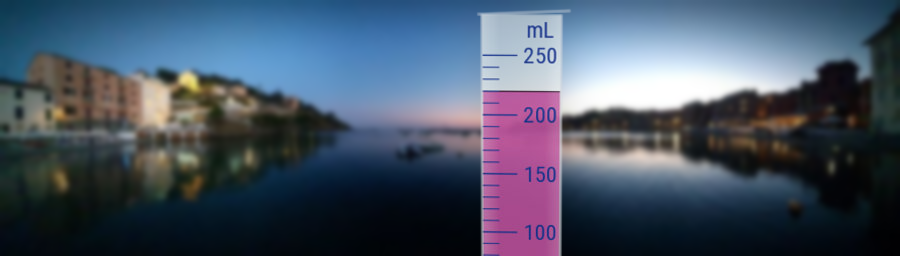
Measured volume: mL 220
